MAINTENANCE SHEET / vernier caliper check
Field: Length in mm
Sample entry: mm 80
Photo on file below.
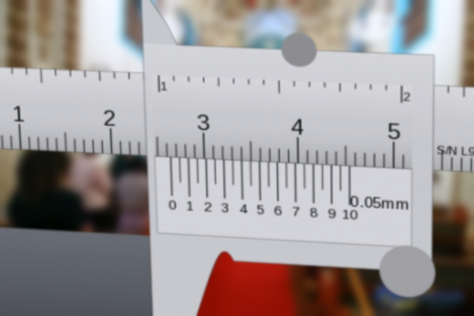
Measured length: mm 26.4
